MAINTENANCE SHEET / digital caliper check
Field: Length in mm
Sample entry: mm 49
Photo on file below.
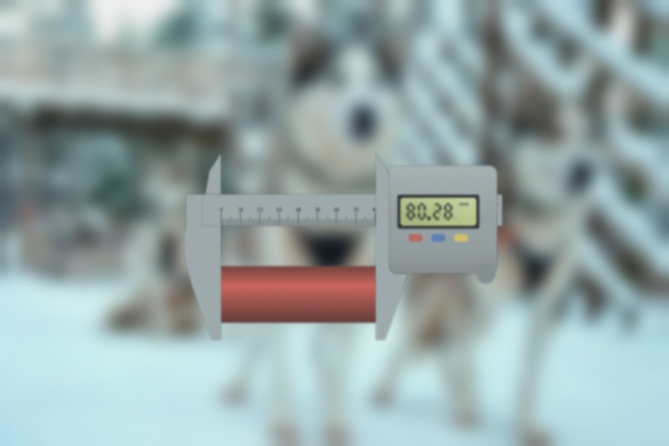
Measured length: mm 80.28
